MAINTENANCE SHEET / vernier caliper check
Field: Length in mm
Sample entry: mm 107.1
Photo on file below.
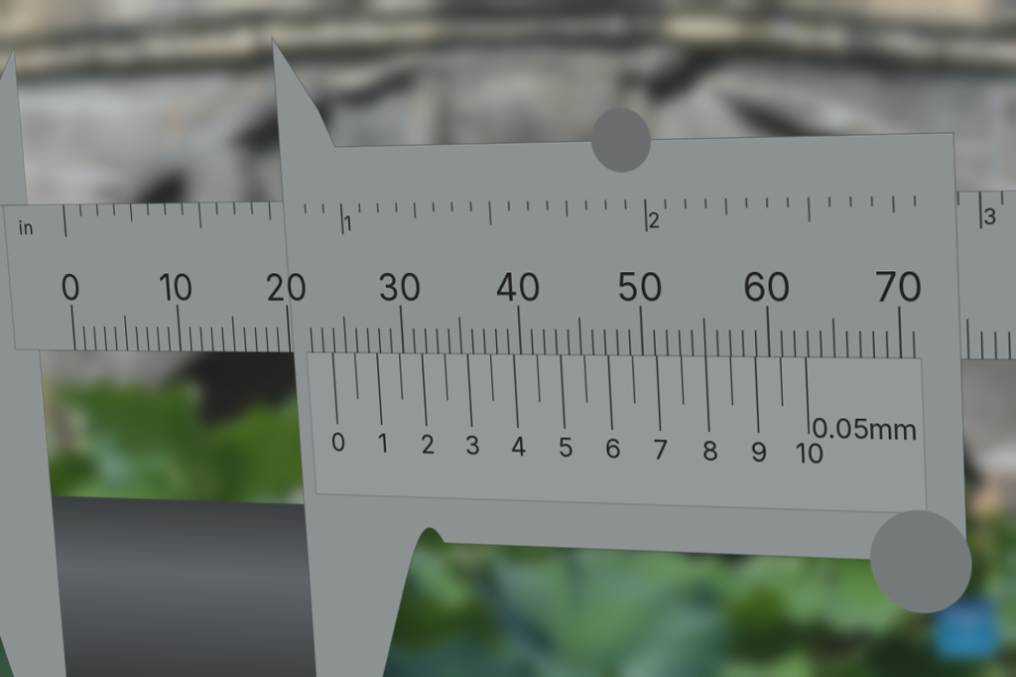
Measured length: mm 23.8
